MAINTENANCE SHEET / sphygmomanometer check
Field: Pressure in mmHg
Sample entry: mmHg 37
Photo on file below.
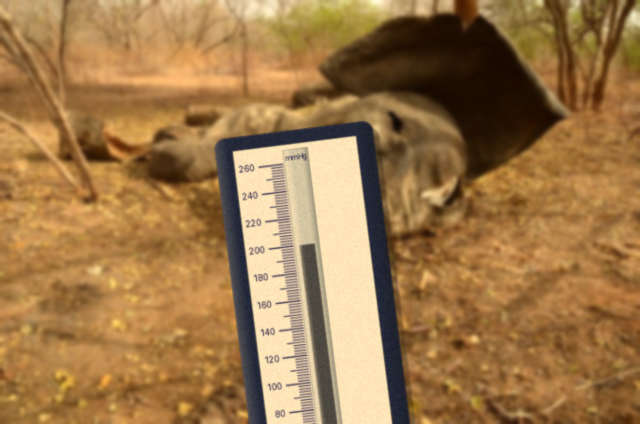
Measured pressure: mmHg 200
